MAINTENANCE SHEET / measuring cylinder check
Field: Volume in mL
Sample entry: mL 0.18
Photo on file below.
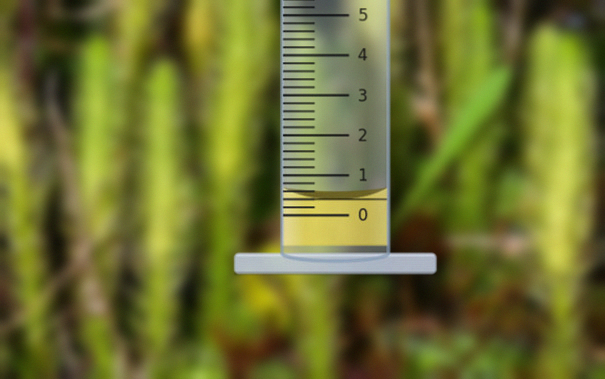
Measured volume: mL 0.4
